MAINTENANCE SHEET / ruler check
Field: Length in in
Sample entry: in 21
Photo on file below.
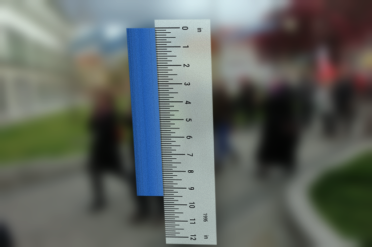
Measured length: in 9.5
